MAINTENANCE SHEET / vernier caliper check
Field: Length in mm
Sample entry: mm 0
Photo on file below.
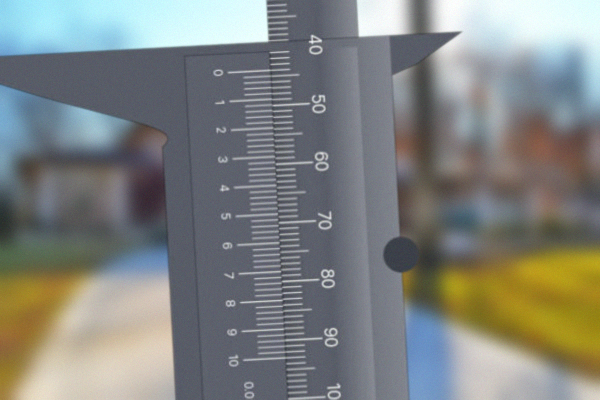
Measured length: mm 44.0
